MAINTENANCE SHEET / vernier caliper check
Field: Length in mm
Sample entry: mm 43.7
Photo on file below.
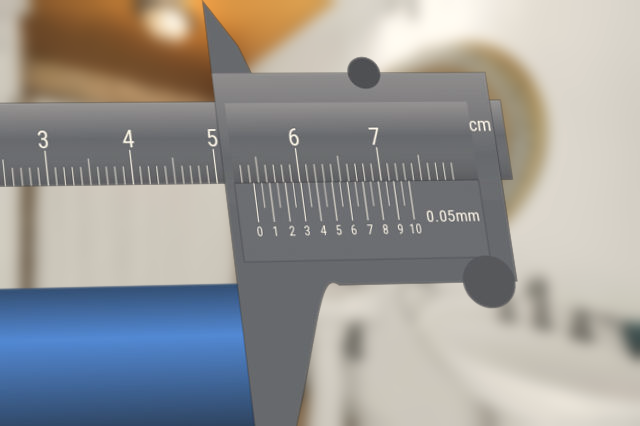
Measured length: mm 54.4
